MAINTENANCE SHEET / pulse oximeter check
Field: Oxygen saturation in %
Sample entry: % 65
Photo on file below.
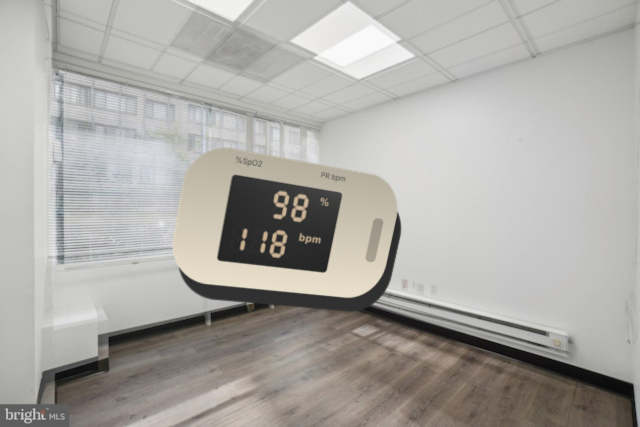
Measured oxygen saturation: % 98
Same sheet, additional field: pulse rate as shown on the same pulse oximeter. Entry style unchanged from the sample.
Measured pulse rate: bpm 118
